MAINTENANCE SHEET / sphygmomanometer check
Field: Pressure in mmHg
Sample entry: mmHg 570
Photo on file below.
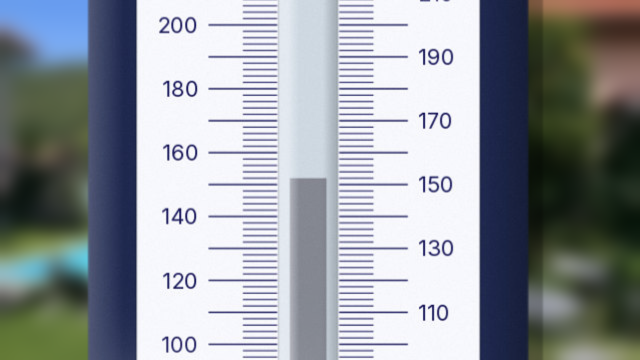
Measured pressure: mmHg 152
